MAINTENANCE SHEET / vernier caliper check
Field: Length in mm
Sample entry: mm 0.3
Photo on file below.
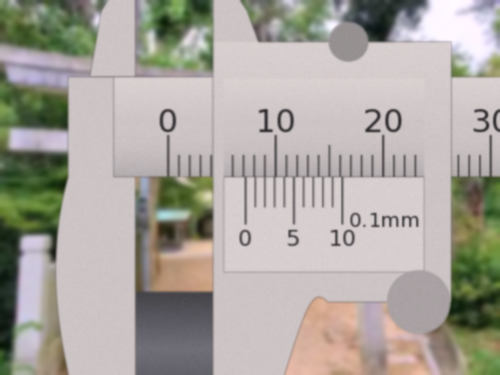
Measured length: mm 7.2
